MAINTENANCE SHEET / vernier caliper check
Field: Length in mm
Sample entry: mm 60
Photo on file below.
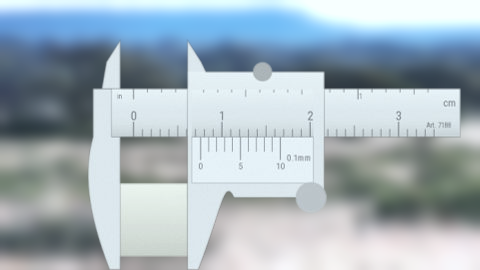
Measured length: mm 7.6
